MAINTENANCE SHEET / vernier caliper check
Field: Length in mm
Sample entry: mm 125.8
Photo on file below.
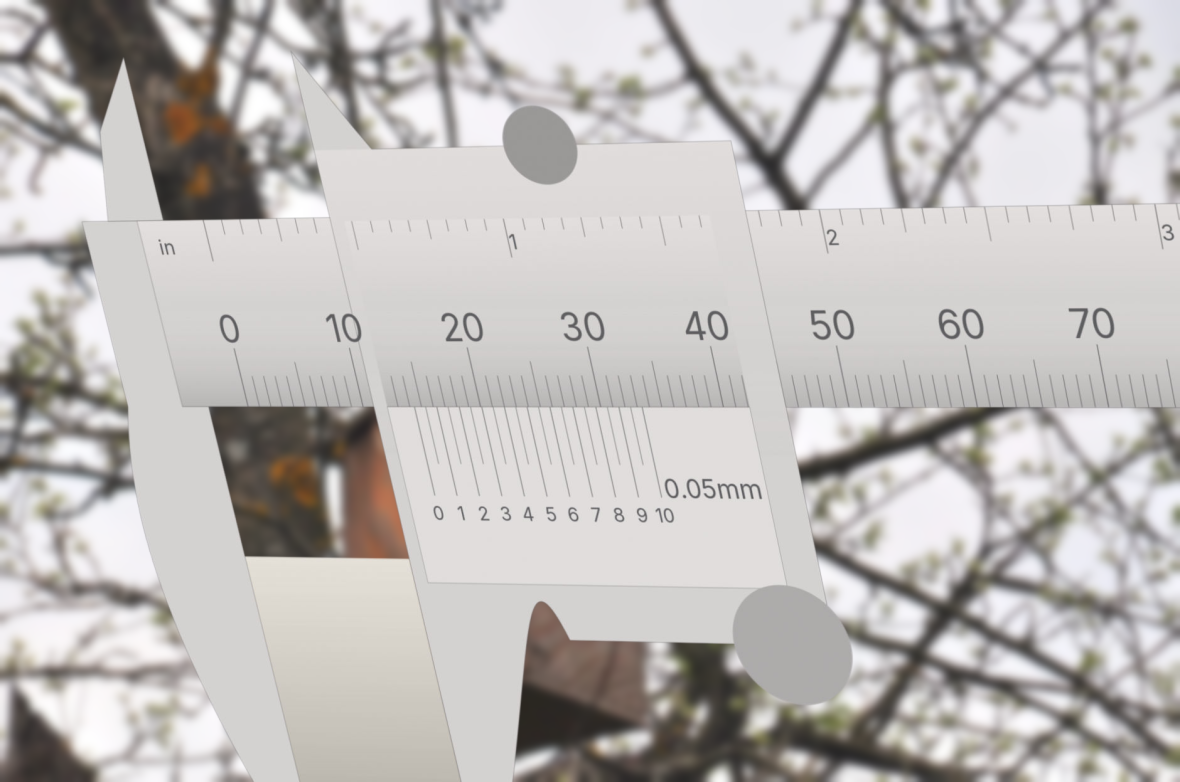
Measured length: mm 14.4
